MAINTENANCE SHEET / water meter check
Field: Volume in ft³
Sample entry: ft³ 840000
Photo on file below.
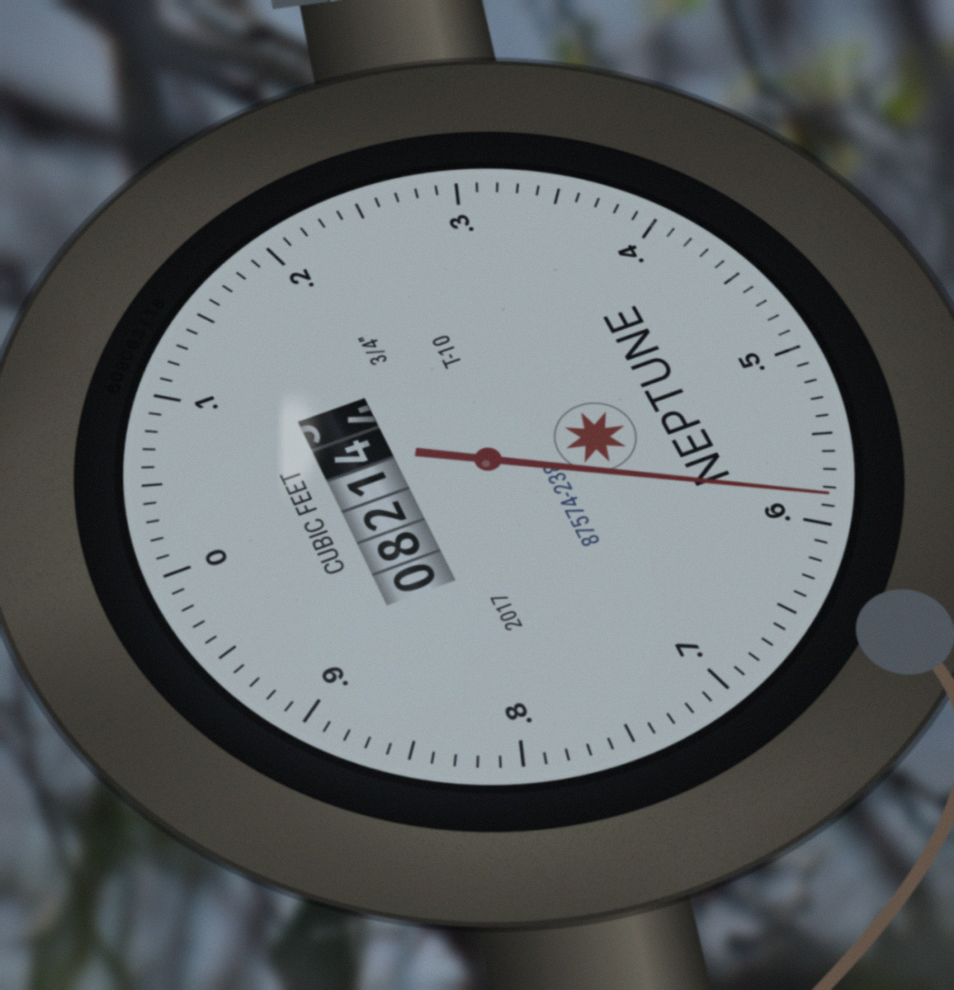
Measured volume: ft³ 82143.58
